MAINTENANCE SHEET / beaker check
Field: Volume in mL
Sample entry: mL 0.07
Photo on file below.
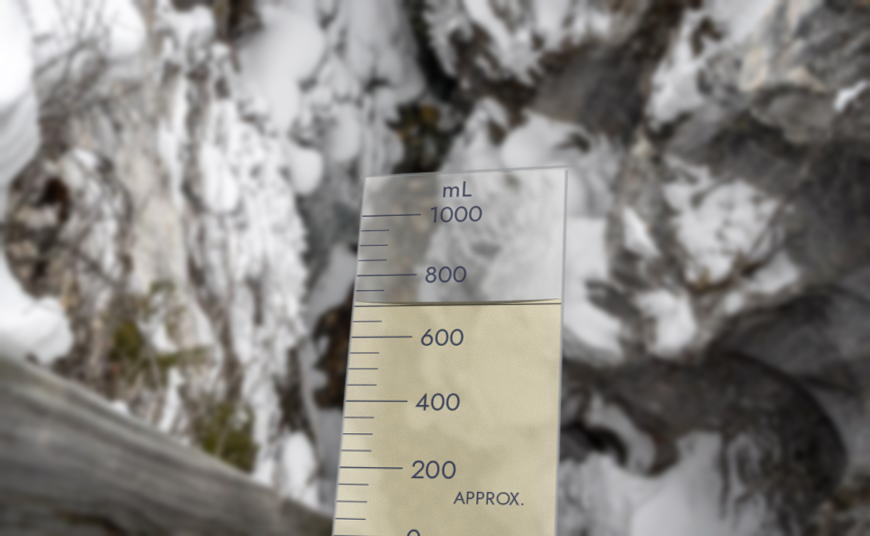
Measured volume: mL 700
